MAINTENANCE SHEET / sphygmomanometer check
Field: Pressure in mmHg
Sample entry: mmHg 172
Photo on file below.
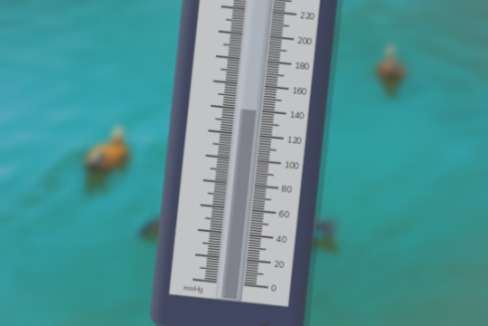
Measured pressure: mmHg 140
